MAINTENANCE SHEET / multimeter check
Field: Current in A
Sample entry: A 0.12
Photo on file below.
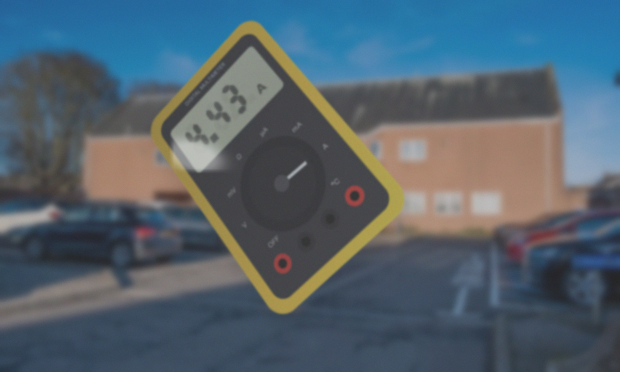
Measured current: A 4.43
